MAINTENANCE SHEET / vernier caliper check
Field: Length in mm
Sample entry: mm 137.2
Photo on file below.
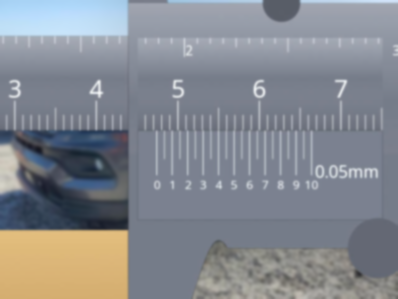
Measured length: mm 47.4
